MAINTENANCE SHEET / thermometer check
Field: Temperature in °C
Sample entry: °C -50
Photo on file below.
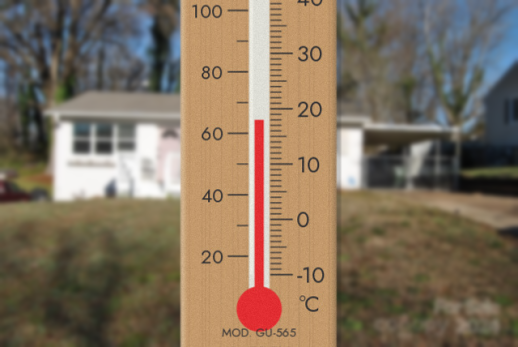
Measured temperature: °C 18
